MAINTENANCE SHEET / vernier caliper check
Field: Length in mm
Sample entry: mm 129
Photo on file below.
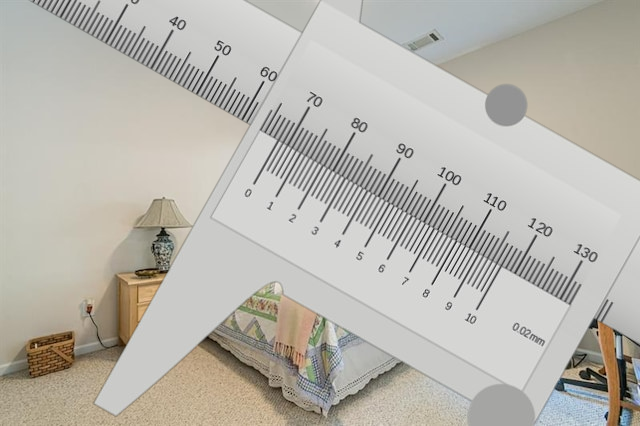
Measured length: mm 68.0
